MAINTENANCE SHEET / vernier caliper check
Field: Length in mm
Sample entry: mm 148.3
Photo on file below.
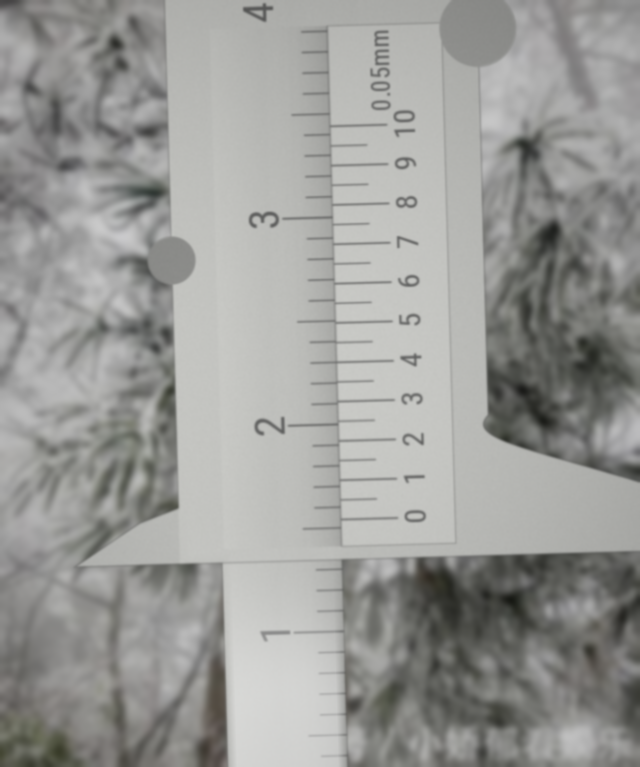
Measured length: mm 15.4
